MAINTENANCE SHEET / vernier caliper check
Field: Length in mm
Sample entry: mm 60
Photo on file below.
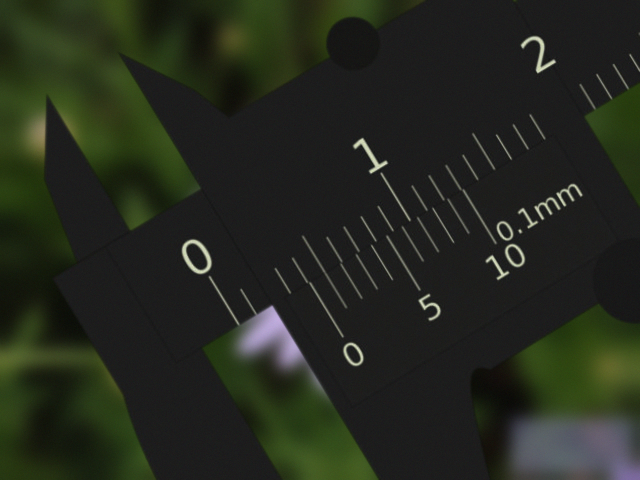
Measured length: mm 4.1
